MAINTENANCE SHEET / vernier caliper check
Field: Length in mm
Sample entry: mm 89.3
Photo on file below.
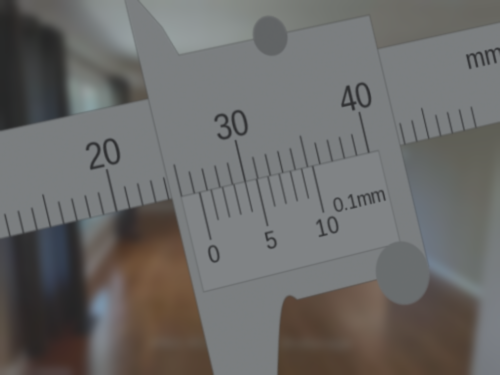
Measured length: mm 26.4
